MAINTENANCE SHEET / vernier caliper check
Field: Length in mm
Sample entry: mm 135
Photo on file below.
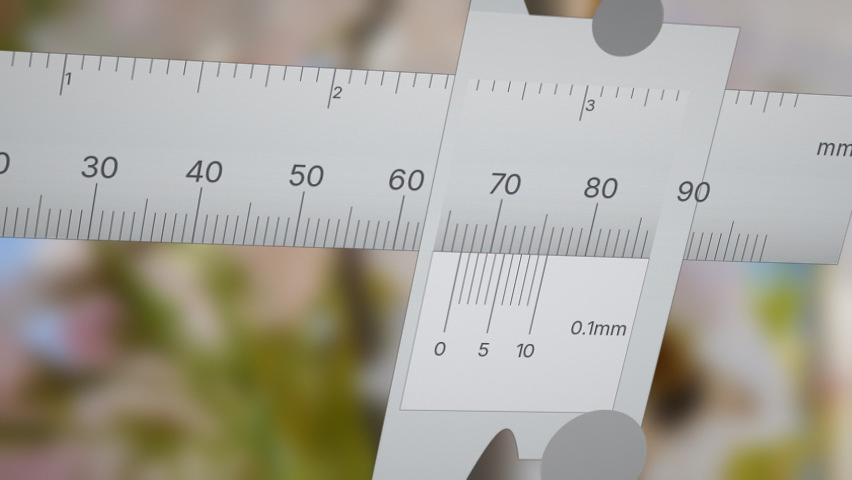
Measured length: mm 67.0
